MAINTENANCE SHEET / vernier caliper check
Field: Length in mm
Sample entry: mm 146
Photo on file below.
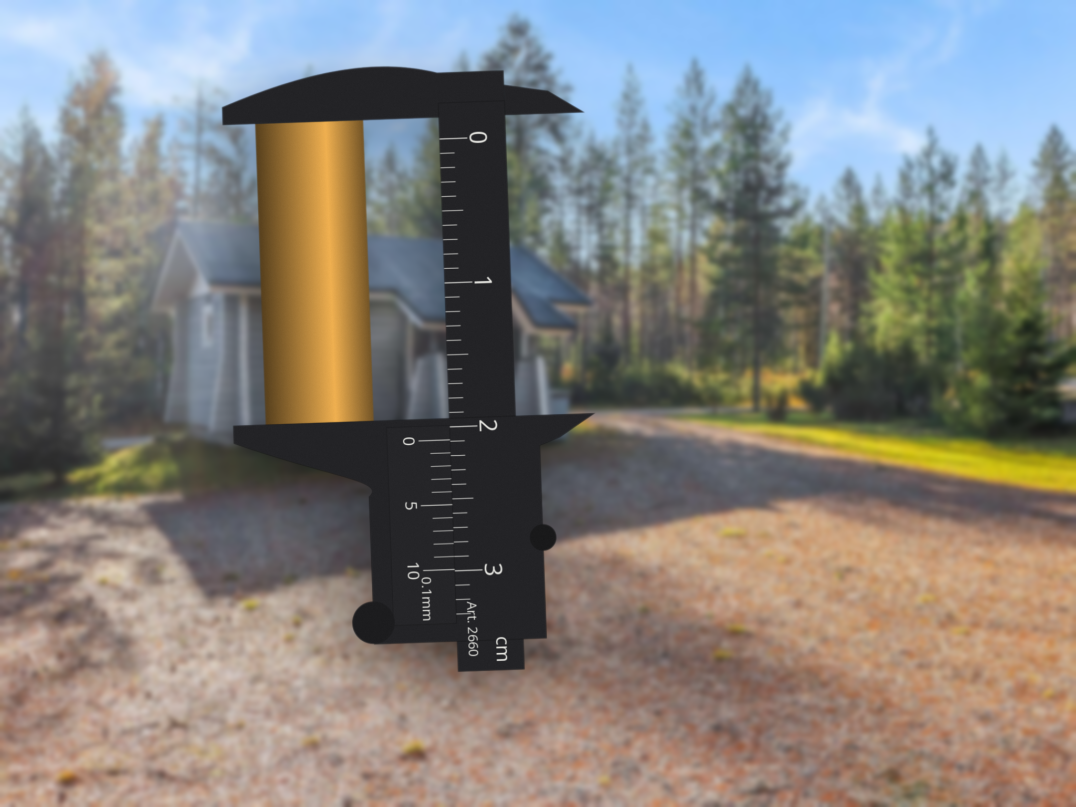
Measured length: mm 20.9
